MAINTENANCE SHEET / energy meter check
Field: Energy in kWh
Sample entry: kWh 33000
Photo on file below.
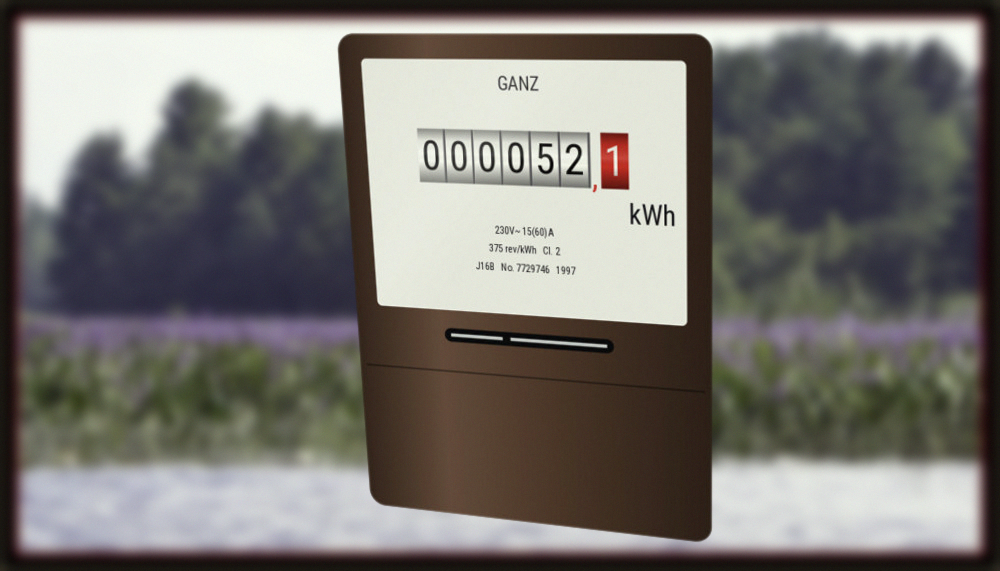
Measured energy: kWh 52.1
